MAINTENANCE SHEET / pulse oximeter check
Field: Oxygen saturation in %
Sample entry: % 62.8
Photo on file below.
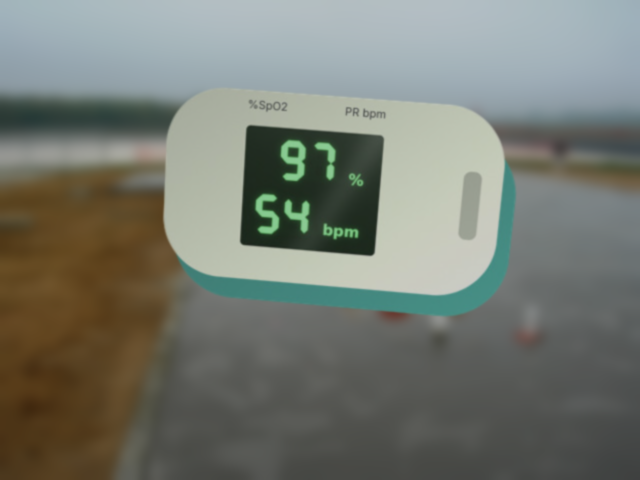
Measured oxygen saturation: % 97
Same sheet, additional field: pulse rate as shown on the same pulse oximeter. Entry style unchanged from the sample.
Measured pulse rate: bpm 54
